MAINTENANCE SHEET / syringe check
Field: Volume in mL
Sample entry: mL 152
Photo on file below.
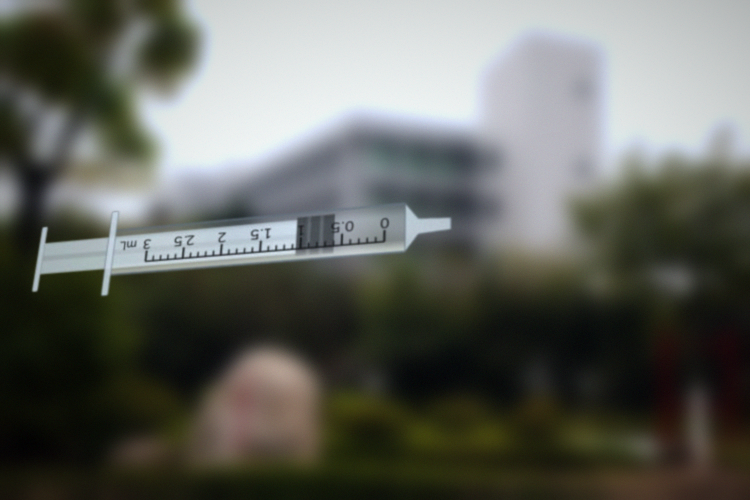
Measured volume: mL 0.6
